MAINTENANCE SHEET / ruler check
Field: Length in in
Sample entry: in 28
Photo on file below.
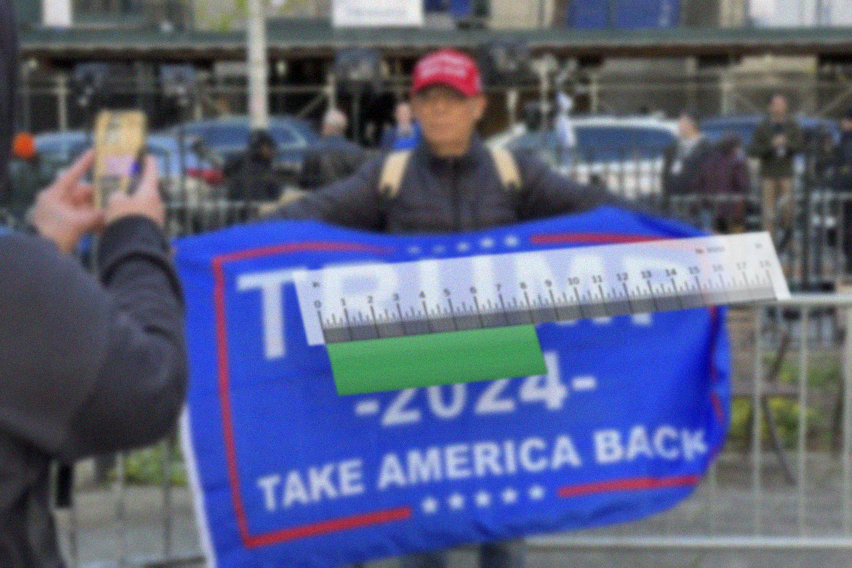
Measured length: in 8
